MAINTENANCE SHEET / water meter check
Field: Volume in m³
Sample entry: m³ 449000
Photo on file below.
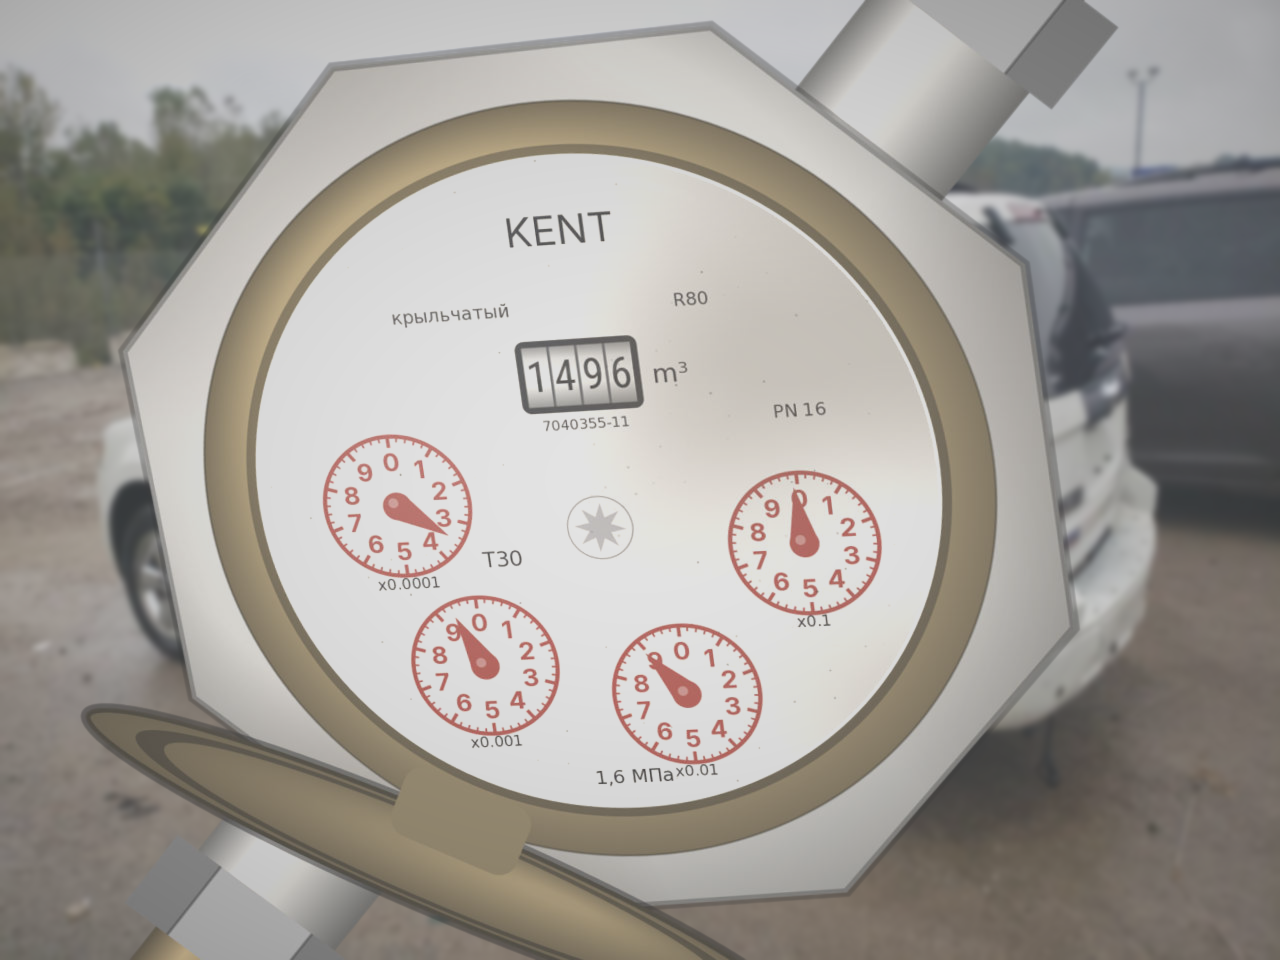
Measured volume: m³ 1495.9893
